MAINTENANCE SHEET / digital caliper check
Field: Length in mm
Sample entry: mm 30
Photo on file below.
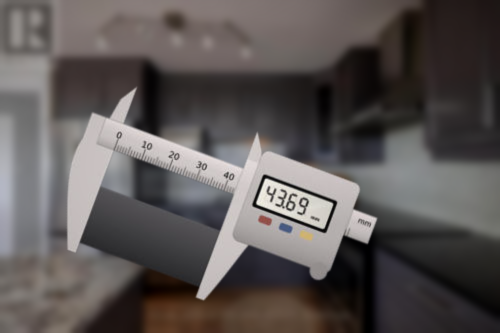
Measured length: mm 43.69
